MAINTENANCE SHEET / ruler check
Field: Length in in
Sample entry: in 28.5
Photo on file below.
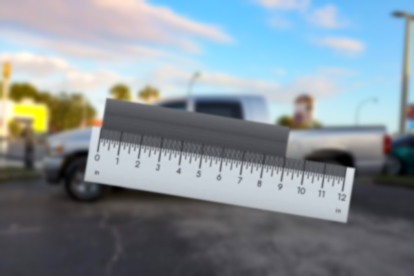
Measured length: in 9
